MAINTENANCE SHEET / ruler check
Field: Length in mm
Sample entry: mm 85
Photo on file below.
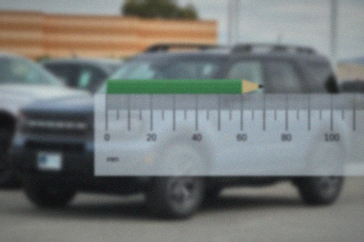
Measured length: mm 70
